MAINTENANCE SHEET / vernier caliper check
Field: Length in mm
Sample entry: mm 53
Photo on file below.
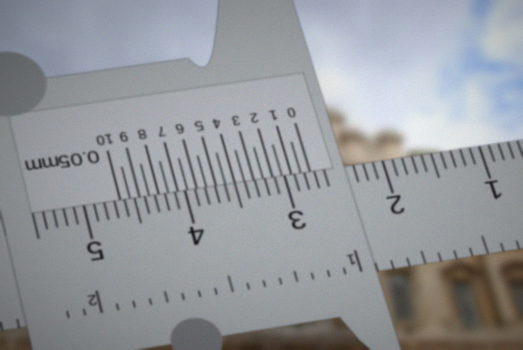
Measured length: mm 27.4
